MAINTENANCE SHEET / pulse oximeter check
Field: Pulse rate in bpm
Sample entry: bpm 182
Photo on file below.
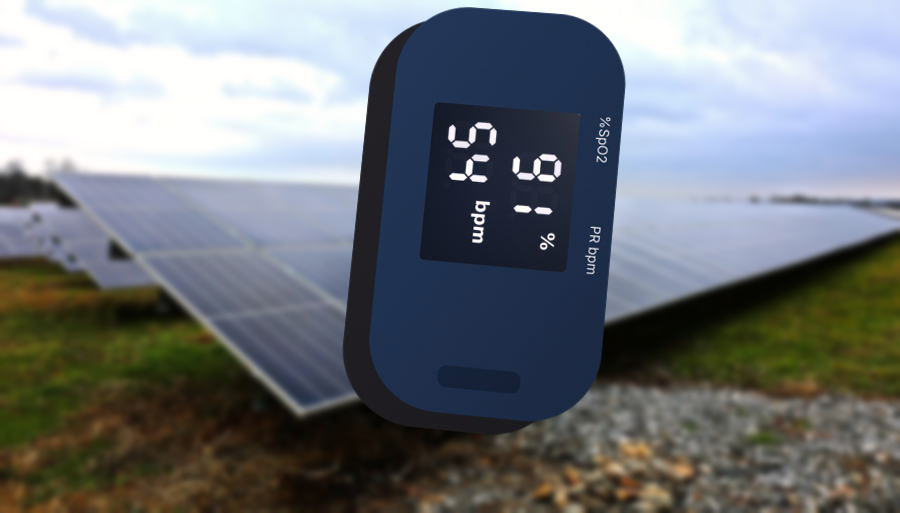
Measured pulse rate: bpm 54
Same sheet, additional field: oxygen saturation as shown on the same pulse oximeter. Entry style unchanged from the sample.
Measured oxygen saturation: % 91
